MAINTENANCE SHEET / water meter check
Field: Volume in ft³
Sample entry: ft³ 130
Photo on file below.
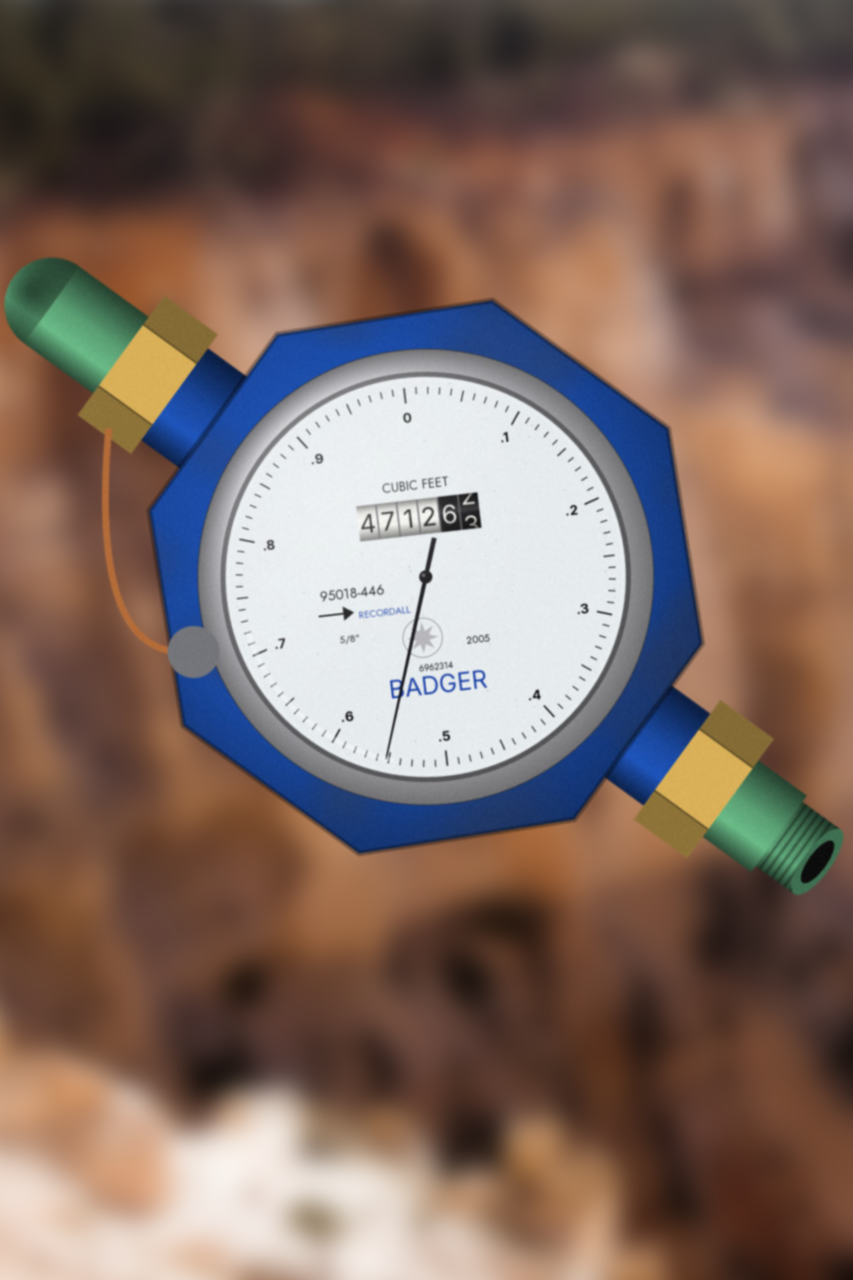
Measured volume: ft³ 471262.55
